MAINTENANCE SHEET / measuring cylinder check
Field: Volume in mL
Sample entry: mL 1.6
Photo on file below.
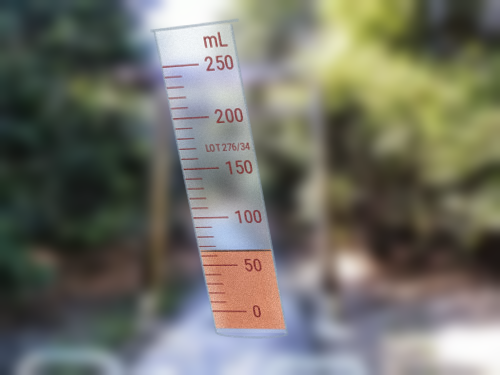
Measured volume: mL 65
